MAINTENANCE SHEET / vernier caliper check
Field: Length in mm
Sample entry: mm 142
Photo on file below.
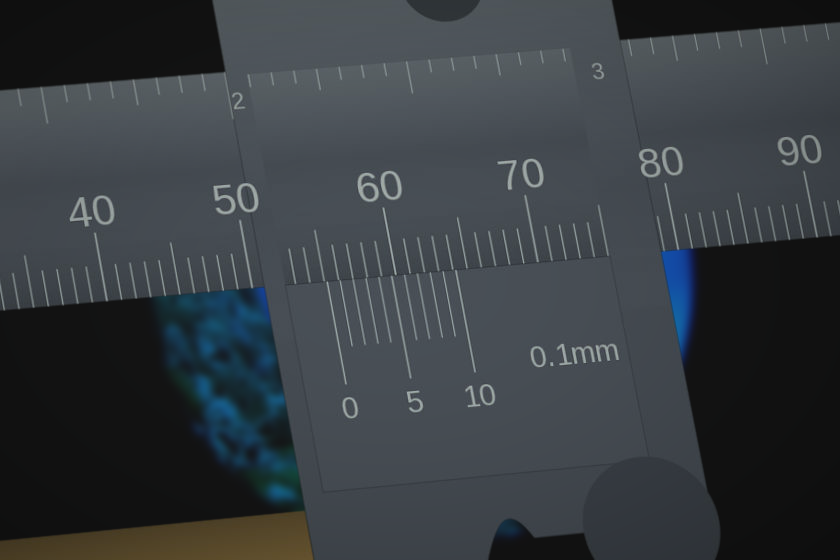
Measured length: mm 55.2
